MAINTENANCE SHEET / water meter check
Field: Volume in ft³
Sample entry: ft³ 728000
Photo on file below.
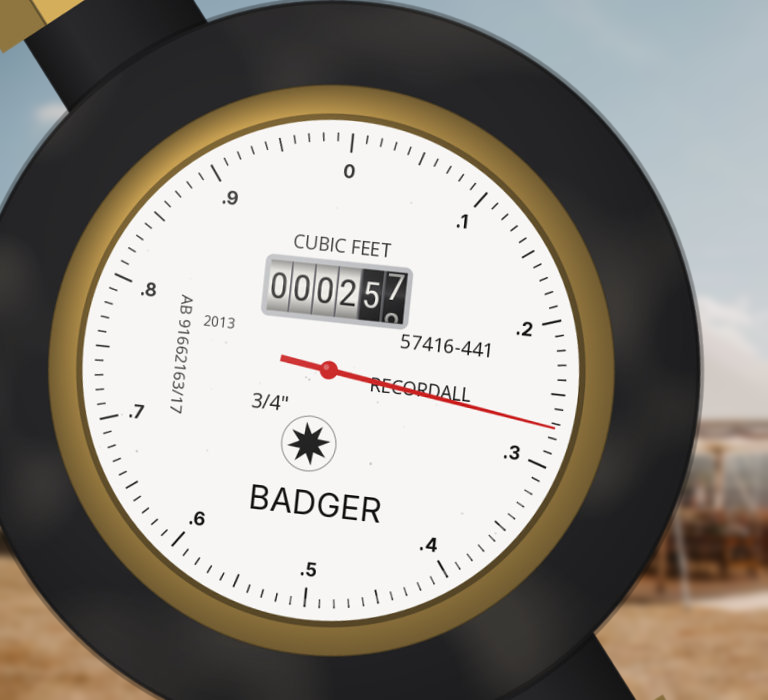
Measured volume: ft³ 257.27
